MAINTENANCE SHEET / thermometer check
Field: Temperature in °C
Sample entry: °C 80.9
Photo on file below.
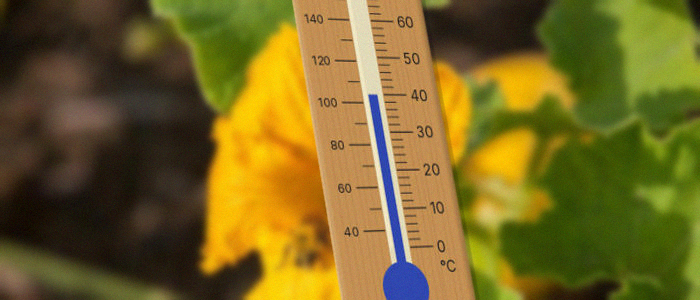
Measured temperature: °C 40
